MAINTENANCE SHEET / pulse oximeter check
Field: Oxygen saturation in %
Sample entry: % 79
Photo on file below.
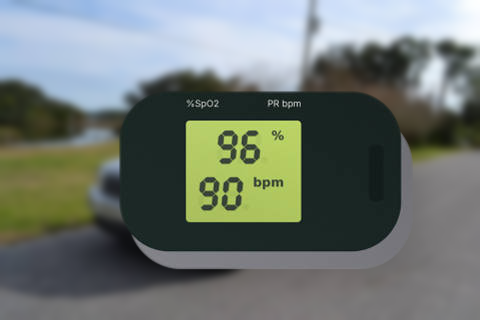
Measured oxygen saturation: % 96
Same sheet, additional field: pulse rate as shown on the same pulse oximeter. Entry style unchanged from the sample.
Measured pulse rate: bpm 90
